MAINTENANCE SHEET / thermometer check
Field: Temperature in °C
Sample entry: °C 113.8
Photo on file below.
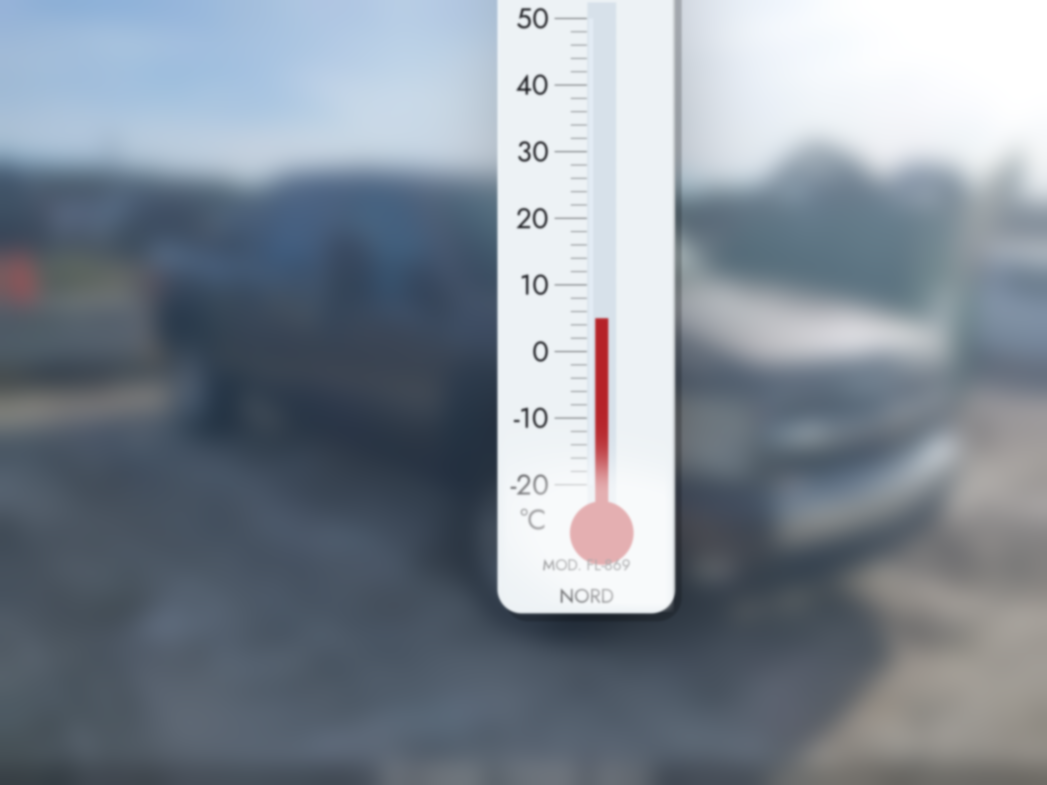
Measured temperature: °C 5
